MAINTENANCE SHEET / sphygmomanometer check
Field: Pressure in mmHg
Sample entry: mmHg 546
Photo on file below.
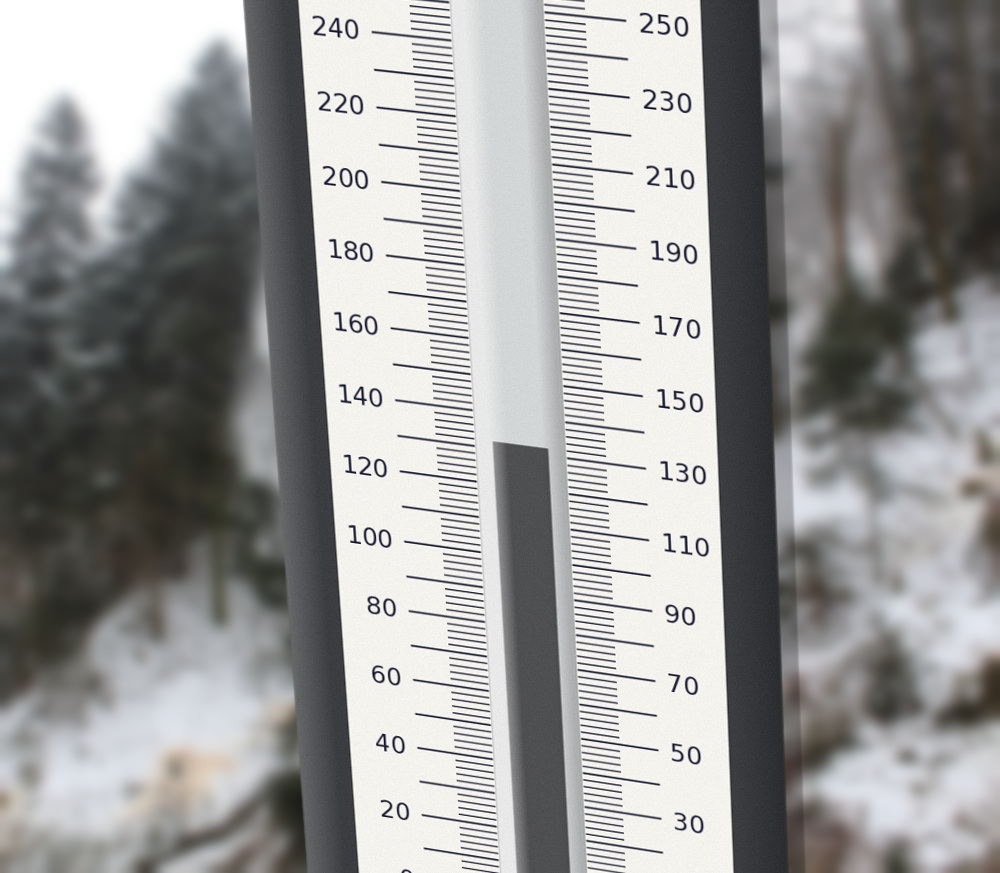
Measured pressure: mmHg 132
